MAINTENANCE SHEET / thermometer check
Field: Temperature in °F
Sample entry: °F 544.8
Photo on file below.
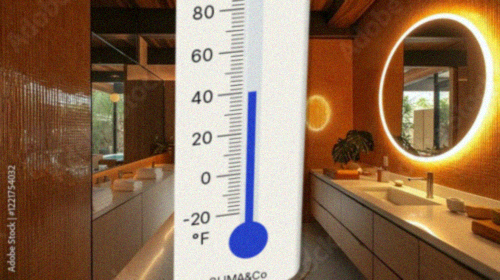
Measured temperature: °F 40
